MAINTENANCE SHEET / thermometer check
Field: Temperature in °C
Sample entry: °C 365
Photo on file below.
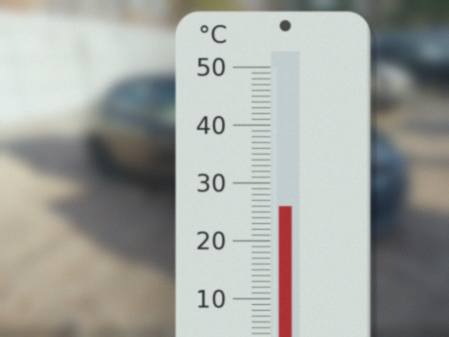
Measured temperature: °C 26
